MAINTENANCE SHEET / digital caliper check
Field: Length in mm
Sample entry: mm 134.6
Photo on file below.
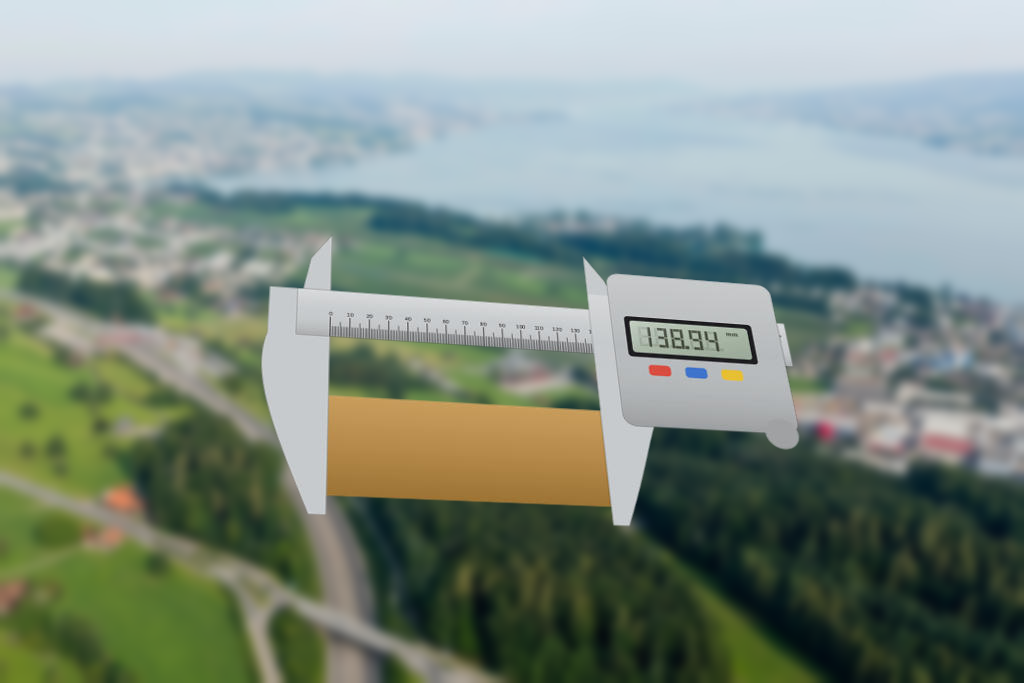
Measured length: mm 138.94
